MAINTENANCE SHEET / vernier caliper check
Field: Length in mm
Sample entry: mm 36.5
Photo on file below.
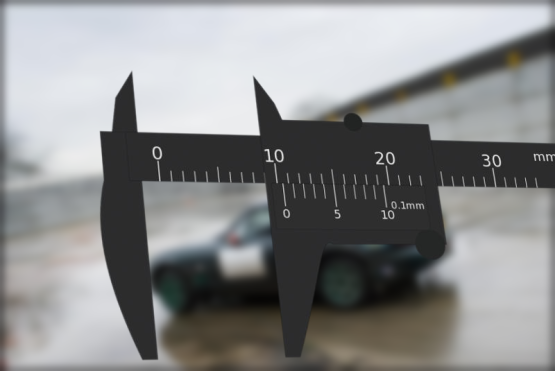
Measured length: mm 10.5
